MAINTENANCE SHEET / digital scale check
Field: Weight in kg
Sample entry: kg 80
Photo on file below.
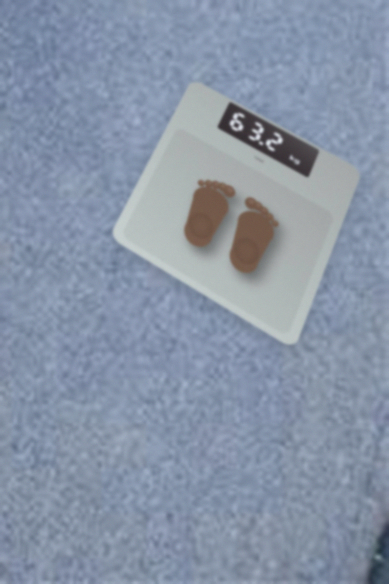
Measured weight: kg 63.2
